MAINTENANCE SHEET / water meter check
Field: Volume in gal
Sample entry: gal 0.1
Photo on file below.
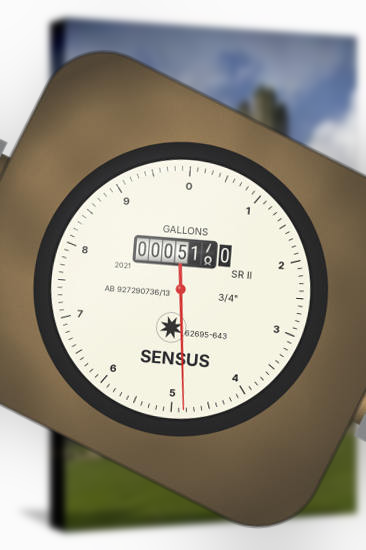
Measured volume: gal 5174.8
